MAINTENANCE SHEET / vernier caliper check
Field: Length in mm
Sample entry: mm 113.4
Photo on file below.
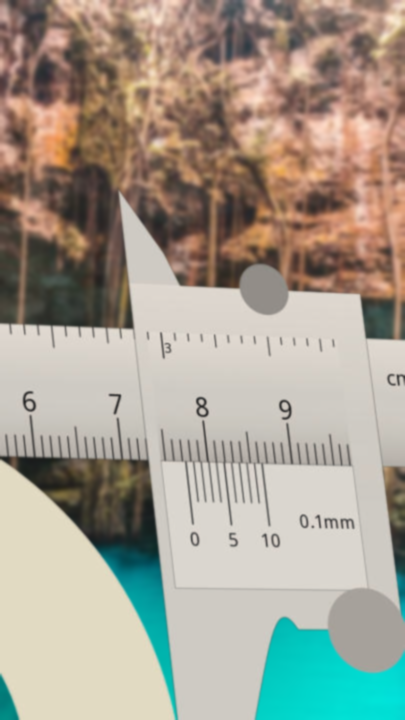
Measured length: mm 77.4
